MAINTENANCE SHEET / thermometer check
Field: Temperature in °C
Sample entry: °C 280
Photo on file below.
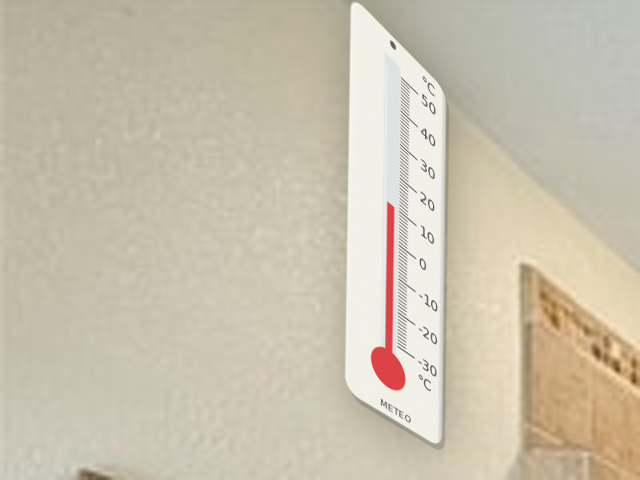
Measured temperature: °C 10
